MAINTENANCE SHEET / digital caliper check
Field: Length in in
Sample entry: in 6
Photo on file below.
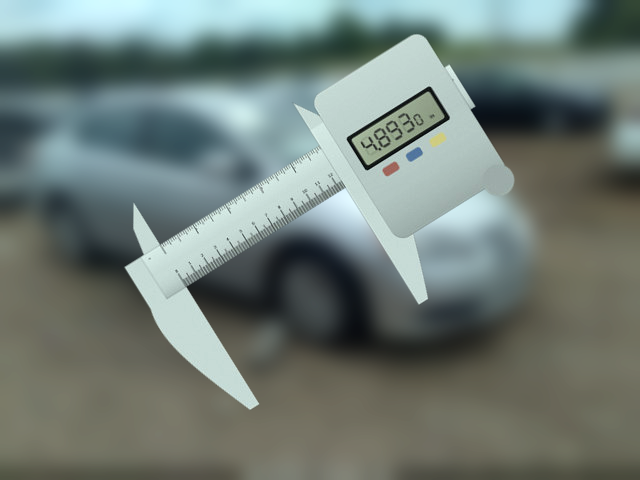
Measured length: in 4.8930
